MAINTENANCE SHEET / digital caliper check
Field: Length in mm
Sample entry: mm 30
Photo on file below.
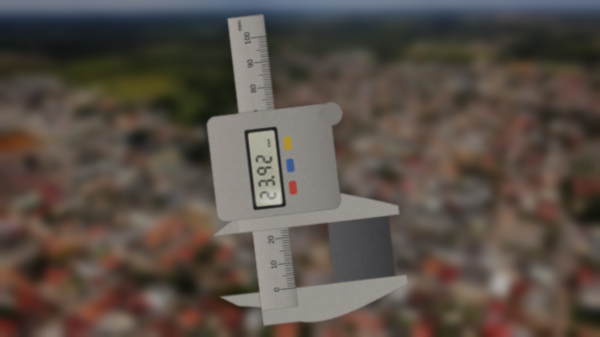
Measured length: mm 23.92
